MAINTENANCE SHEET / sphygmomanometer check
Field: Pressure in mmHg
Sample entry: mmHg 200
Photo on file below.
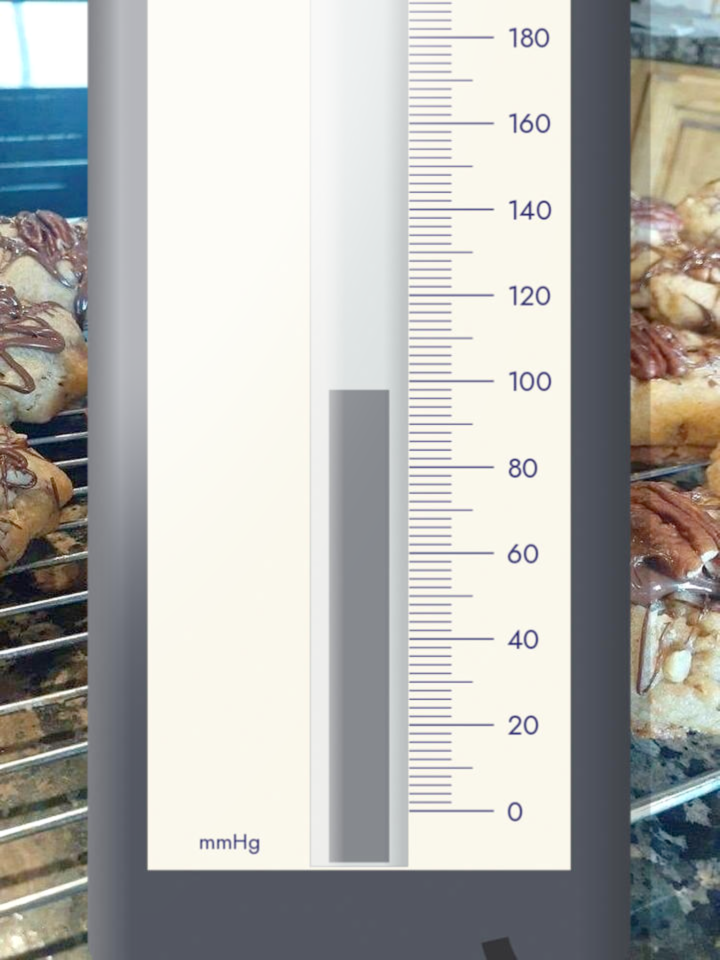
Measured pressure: mmHg 98
